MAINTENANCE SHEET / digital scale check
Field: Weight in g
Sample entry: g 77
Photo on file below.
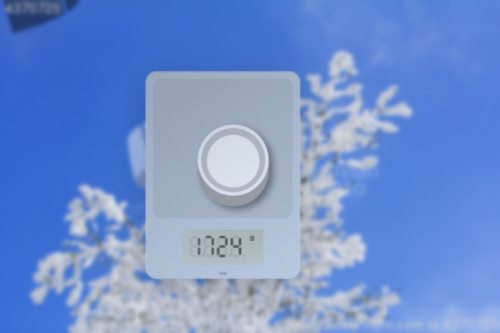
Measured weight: g 1724
